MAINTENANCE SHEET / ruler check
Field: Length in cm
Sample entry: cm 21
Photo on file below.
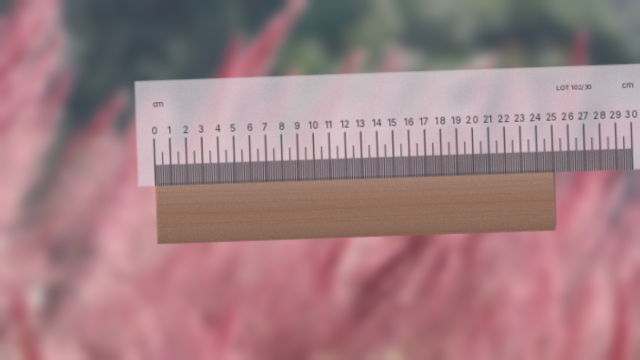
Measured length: cm 25
